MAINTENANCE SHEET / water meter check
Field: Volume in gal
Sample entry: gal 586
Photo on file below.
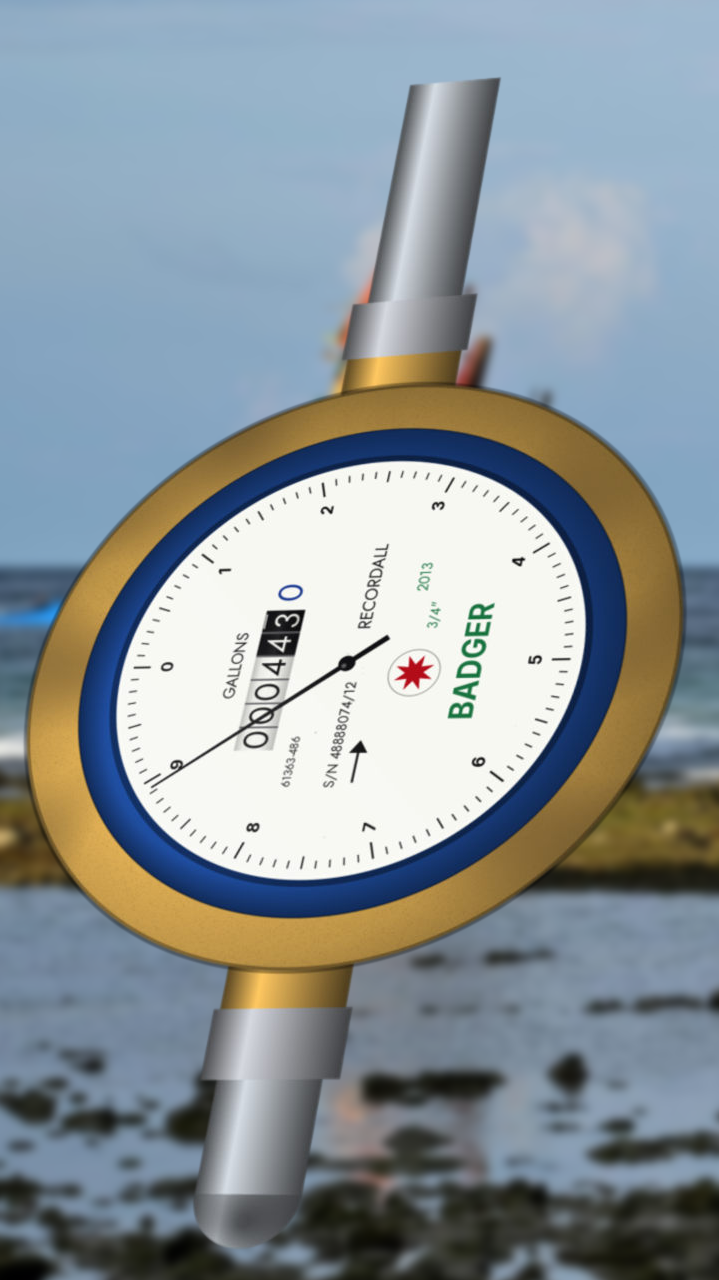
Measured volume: gal 4428.9
